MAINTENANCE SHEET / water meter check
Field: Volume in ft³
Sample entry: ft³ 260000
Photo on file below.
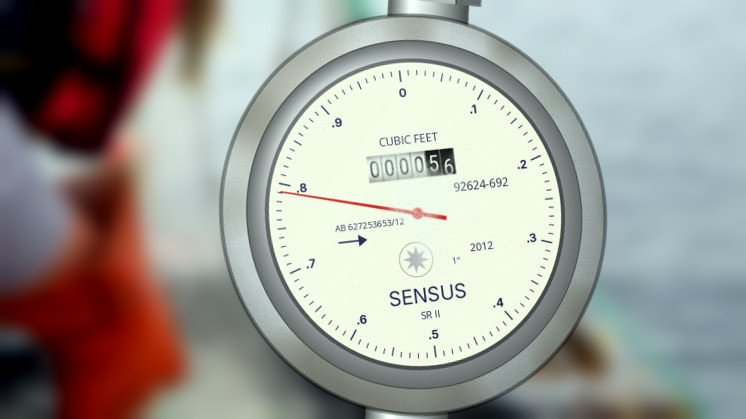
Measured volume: ft³ 55.79
